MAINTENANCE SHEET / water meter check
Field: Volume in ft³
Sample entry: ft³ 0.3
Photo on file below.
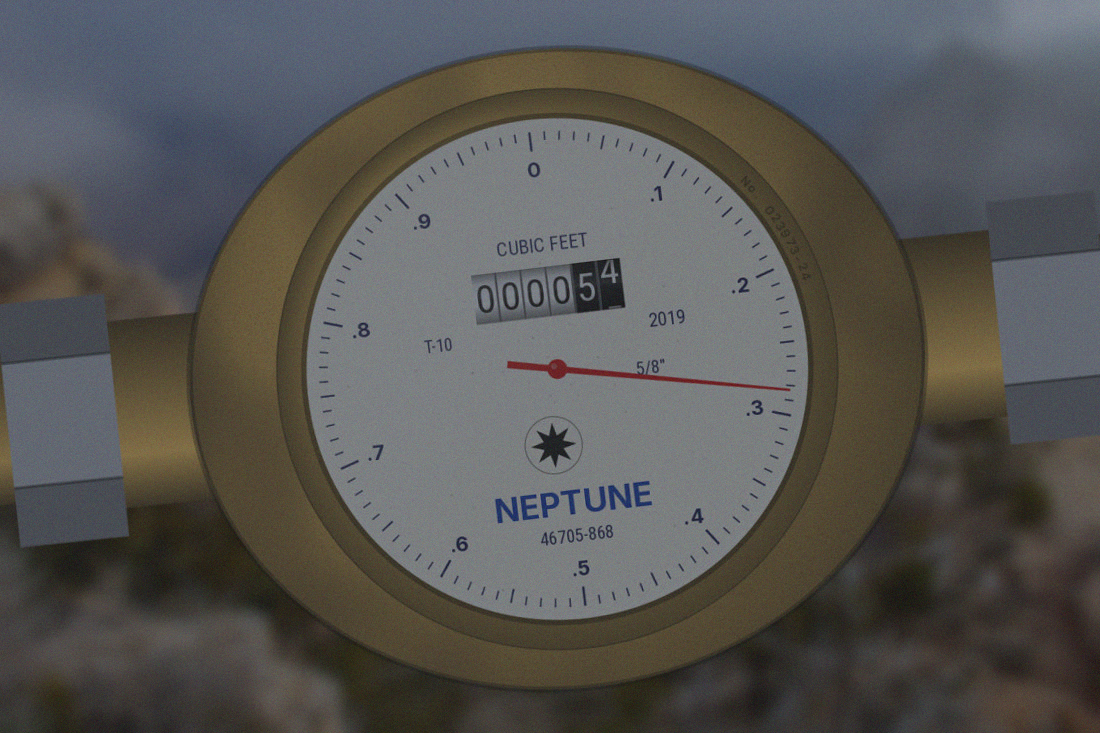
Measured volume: ft³ 54.28
